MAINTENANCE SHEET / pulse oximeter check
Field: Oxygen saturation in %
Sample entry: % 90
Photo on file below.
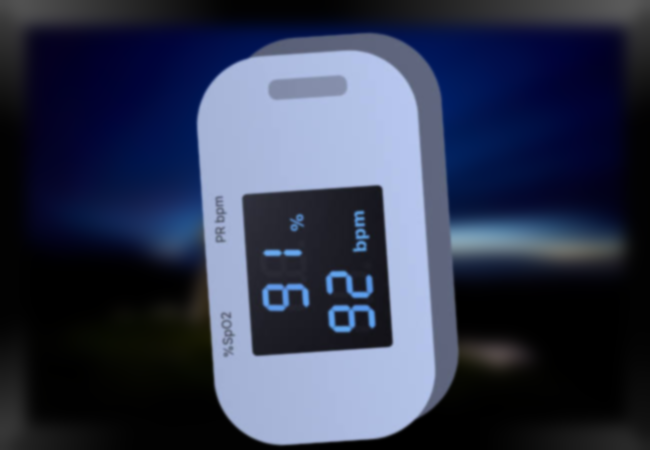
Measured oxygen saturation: % 91
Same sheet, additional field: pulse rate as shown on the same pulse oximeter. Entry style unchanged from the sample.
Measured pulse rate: bpm 92
